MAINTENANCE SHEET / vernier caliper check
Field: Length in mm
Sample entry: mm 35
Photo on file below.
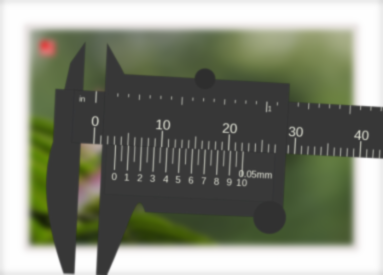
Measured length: mm 3.2
